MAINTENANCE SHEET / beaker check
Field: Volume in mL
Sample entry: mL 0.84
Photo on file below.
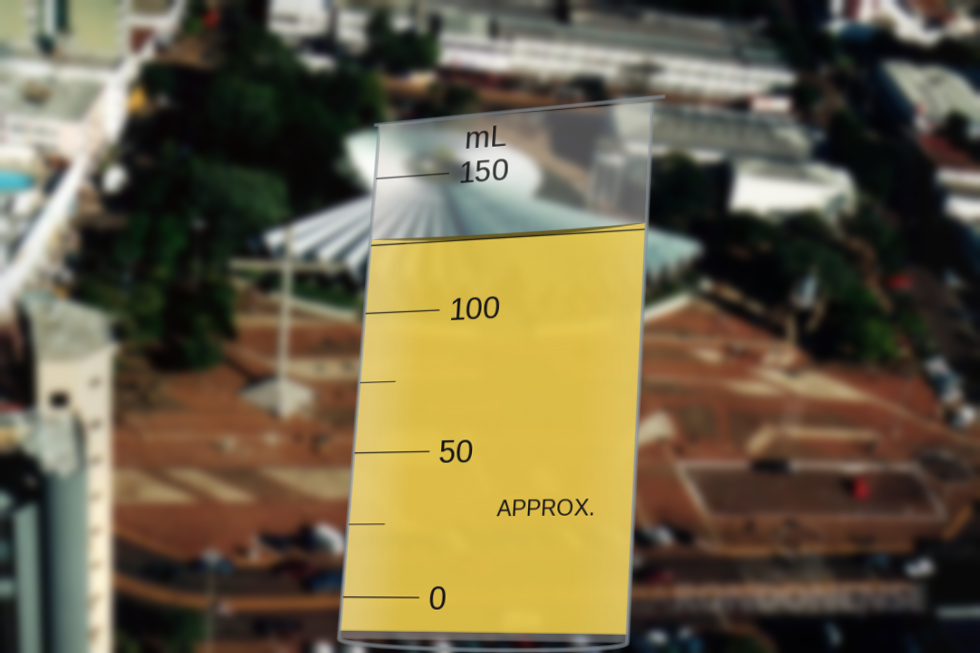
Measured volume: mL 125
